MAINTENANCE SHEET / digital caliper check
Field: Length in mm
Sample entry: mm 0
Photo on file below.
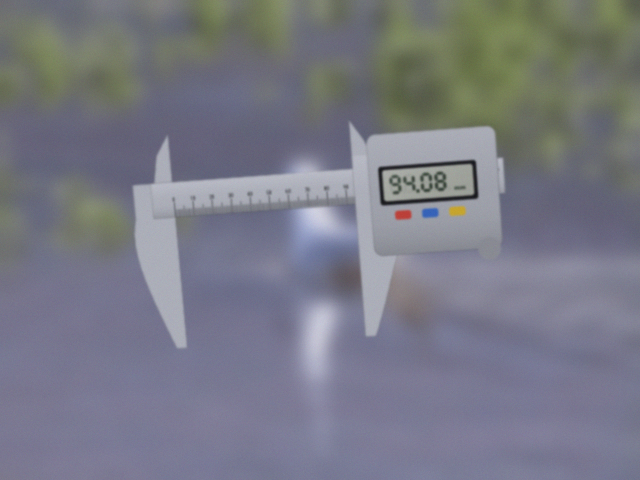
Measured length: mm 94.08
